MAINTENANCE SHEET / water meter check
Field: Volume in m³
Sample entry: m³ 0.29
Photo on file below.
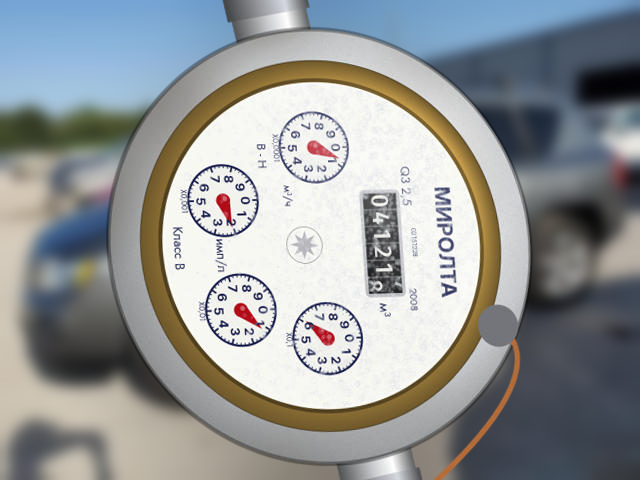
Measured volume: m³ 41217.6120
